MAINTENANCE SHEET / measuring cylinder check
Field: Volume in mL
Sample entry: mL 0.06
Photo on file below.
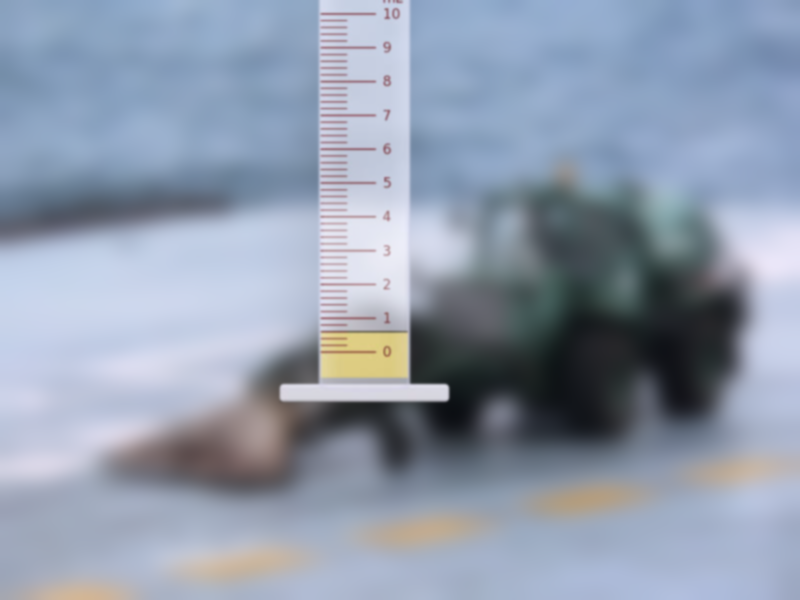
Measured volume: mL 0.6
